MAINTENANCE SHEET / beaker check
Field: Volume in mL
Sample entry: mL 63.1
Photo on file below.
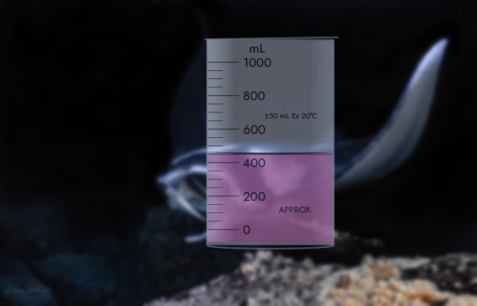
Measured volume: mL 450
